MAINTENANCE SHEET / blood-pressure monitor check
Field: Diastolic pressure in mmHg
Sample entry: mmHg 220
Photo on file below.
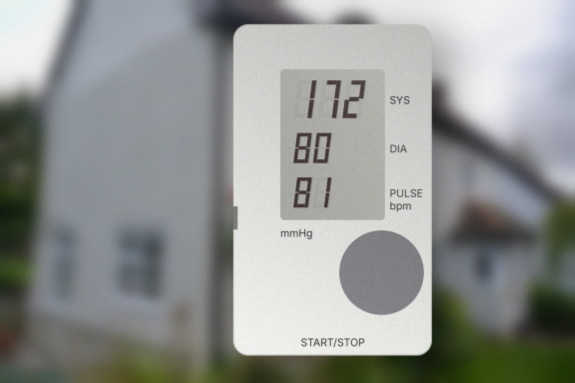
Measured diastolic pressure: mmHg 80
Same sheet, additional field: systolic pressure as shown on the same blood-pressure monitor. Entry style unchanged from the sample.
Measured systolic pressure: mmHg 172
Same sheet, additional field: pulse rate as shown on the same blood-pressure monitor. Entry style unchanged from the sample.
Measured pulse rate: bpm 81
